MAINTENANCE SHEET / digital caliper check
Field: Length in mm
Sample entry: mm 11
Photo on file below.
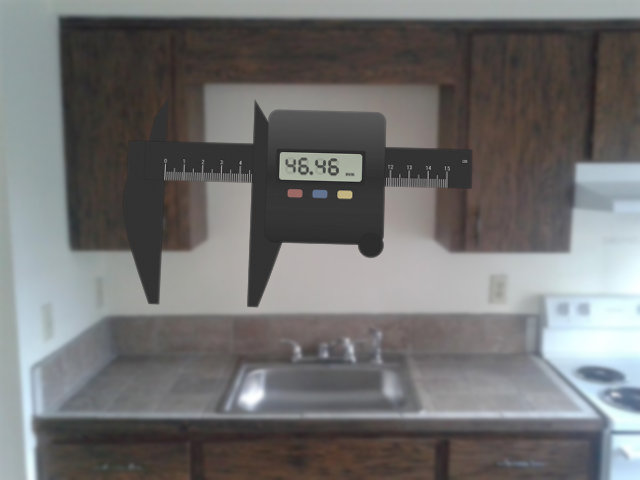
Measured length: mm 46.46
